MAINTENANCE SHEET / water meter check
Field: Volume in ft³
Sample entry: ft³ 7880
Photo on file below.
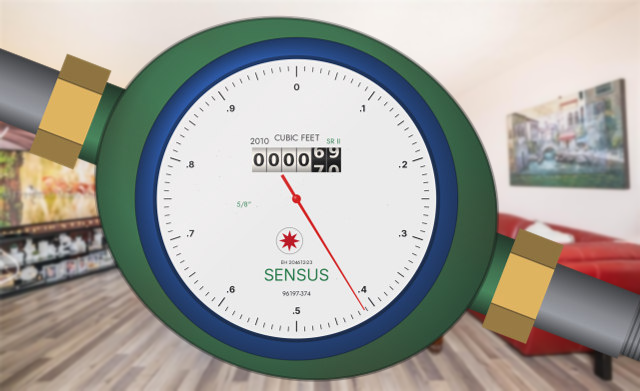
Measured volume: ft³ 69.41
